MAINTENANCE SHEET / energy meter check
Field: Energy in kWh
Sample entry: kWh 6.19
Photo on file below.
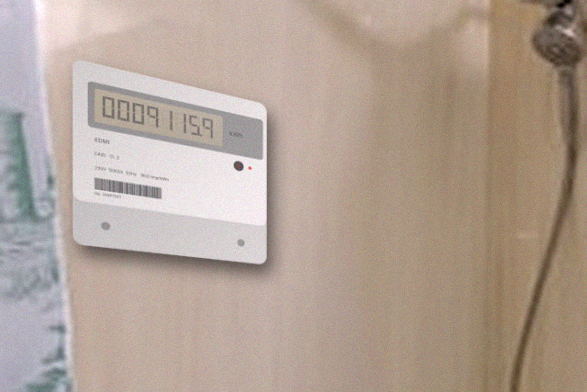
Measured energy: kWh 9115.9
